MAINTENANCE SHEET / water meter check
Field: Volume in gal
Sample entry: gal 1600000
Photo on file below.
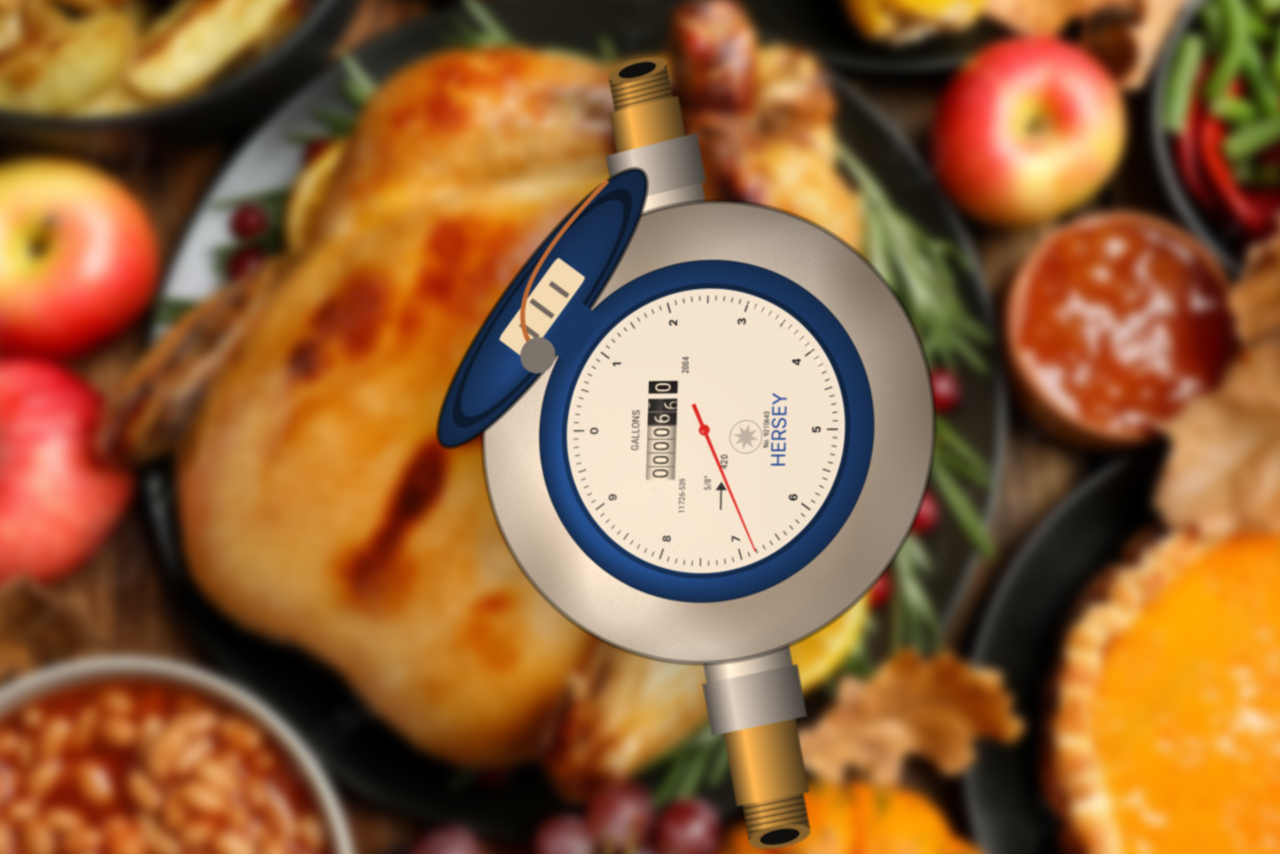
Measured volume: gal 656.8
